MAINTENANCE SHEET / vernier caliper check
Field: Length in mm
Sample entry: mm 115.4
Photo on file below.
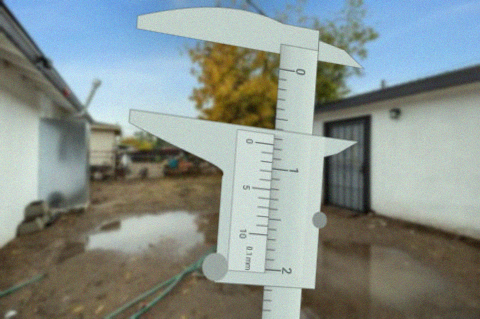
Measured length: mm 7.6
